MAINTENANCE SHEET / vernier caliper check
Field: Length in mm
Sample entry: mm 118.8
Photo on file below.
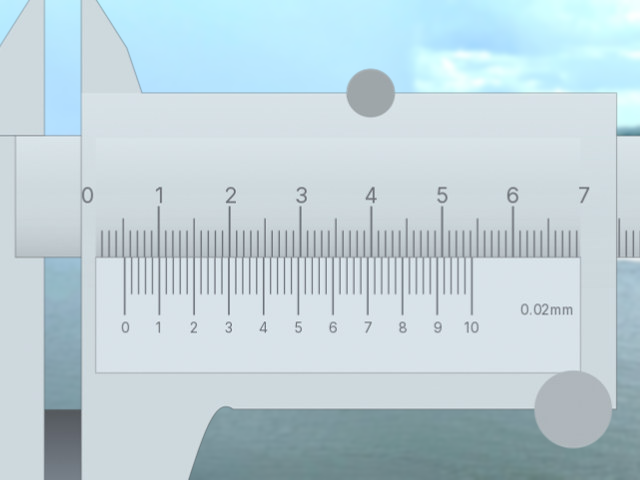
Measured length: mm 5.2
